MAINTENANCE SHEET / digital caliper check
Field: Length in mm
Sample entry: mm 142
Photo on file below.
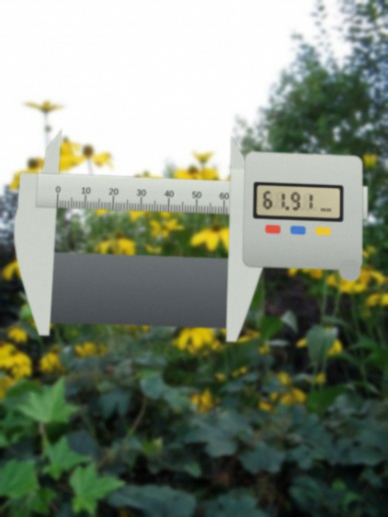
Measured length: mm 61.91
